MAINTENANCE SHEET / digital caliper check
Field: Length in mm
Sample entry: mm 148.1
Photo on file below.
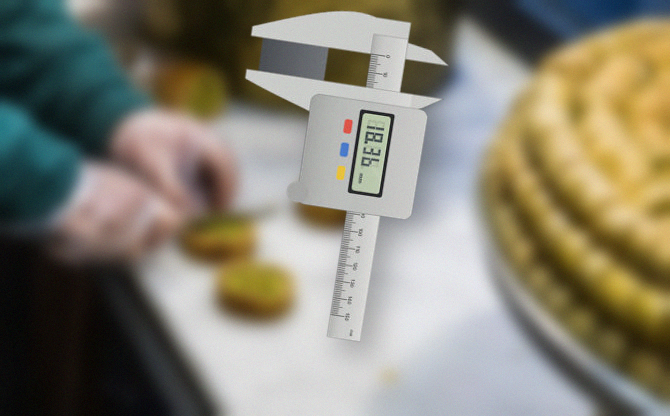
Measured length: mm 18.36
